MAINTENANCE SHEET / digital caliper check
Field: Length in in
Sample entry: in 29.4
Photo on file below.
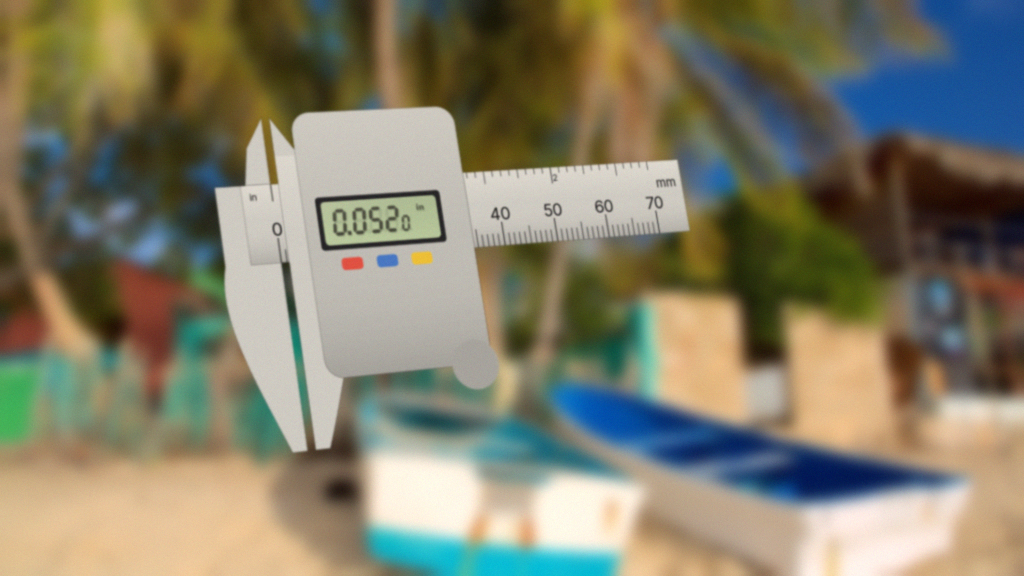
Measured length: in 0.0520
